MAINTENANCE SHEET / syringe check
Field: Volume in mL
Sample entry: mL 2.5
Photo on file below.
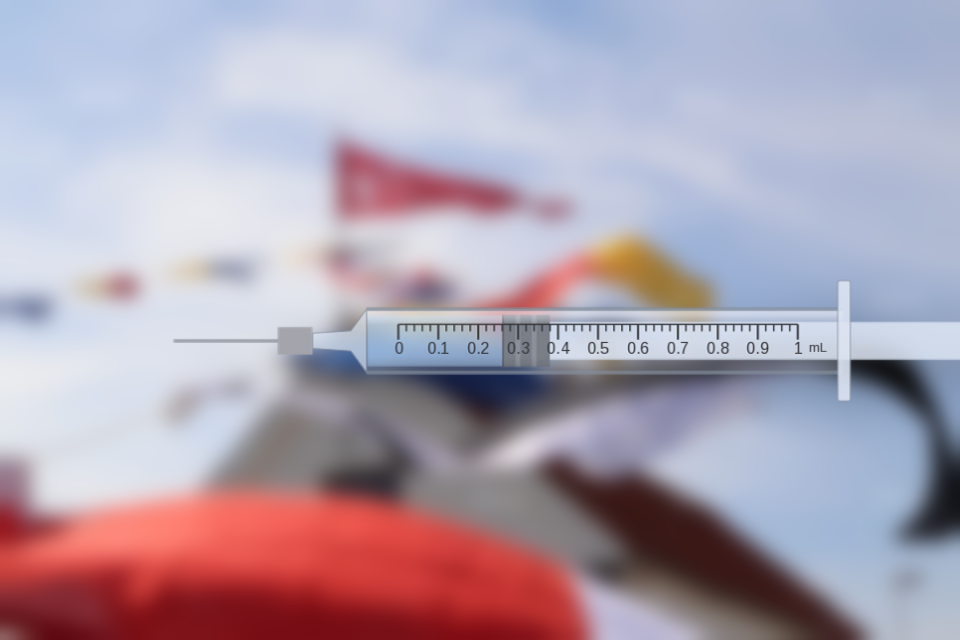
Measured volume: mL 0.26
